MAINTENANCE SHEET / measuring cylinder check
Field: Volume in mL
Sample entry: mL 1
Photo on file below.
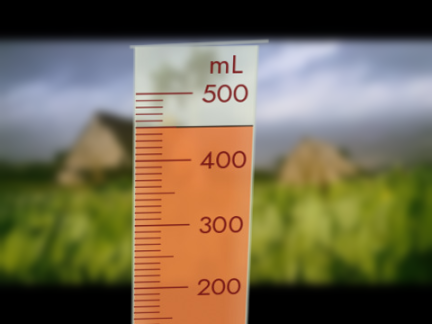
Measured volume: mL 450
